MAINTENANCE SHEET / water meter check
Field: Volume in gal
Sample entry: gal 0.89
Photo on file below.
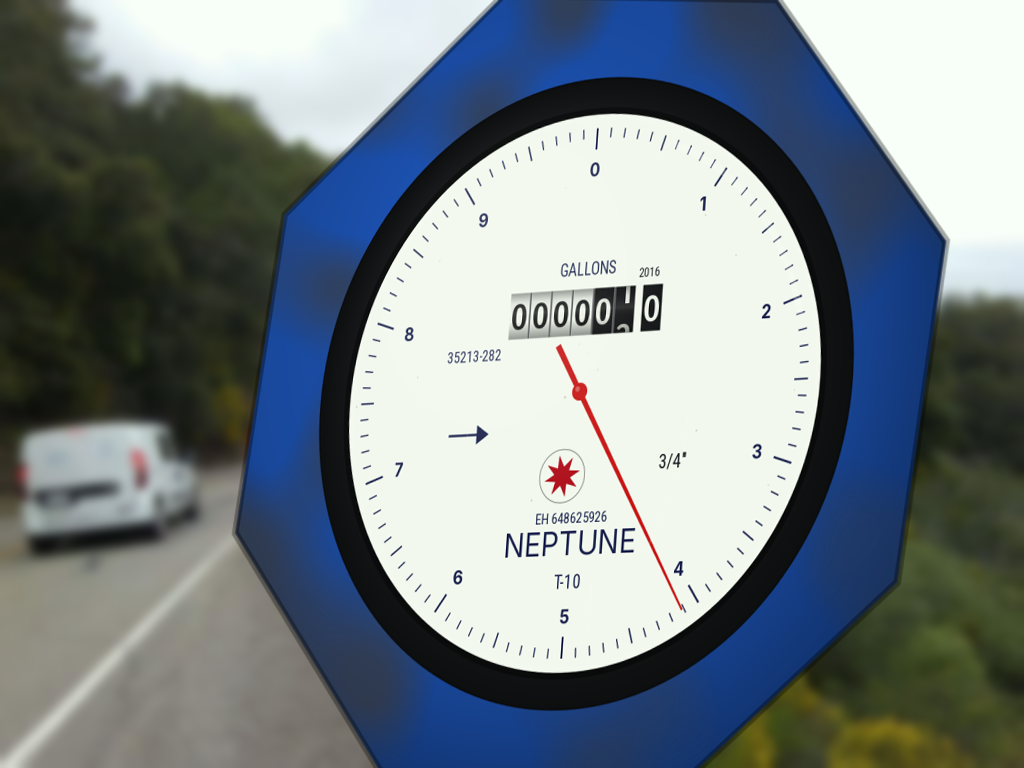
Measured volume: gal 14.1
